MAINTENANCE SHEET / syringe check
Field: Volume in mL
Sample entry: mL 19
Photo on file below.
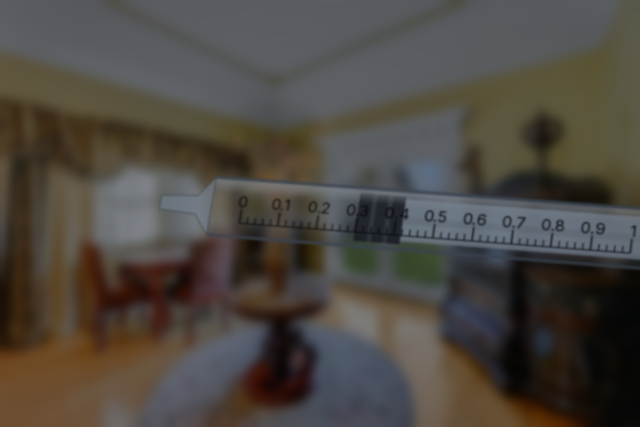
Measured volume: mL 0.3
